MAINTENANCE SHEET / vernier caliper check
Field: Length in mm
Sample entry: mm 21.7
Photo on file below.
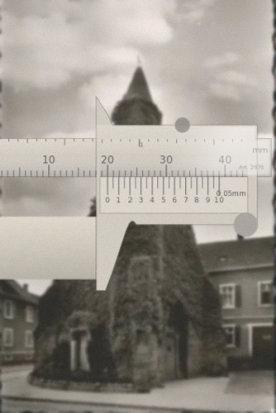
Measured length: mm 20.0
